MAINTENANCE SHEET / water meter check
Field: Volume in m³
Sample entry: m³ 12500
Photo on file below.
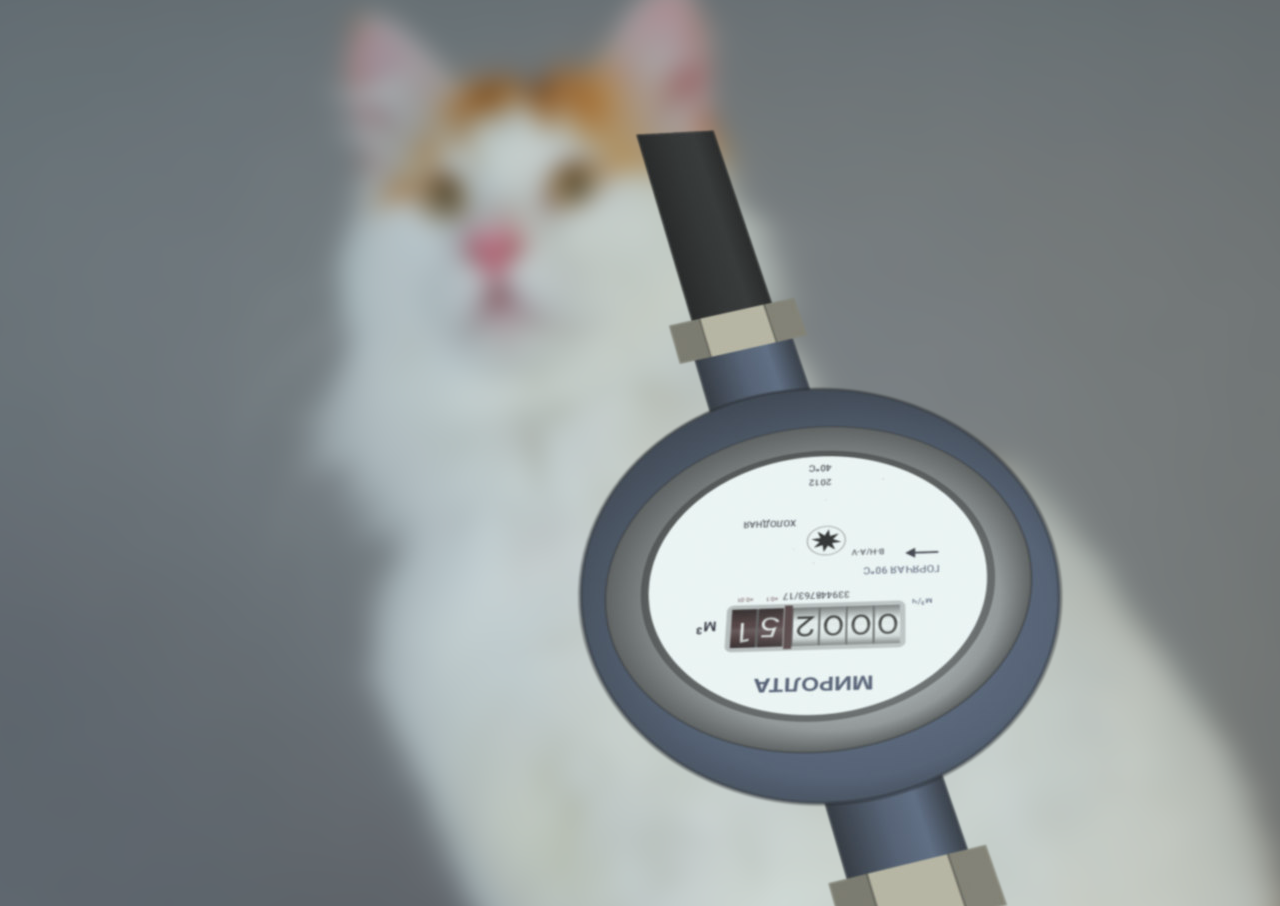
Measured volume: m³ 2.51
